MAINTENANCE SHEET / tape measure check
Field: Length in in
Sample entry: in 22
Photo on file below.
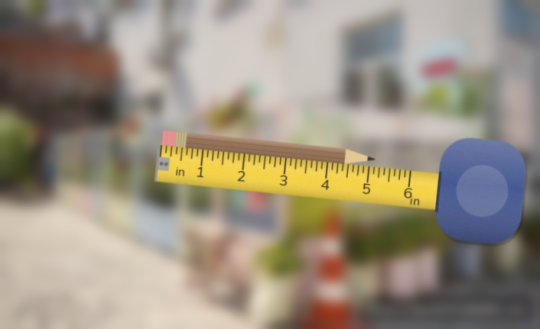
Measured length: in 5.125
